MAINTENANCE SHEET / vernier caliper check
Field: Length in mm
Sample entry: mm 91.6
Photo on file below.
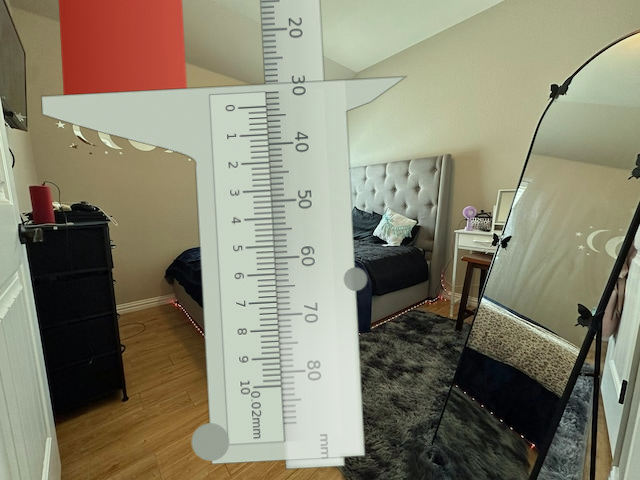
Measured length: mm 33.4
